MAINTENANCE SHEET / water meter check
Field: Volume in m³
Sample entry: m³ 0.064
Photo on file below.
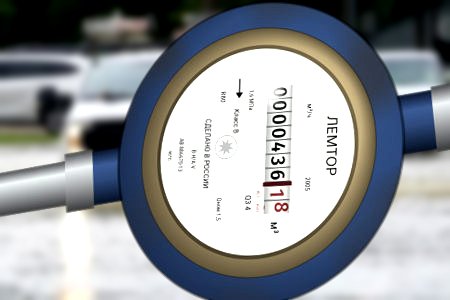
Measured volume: m³ 436.18
